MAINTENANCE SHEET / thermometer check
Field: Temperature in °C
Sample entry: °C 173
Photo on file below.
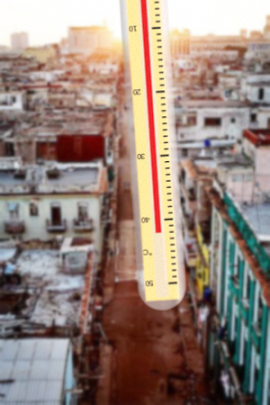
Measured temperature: °C 42
